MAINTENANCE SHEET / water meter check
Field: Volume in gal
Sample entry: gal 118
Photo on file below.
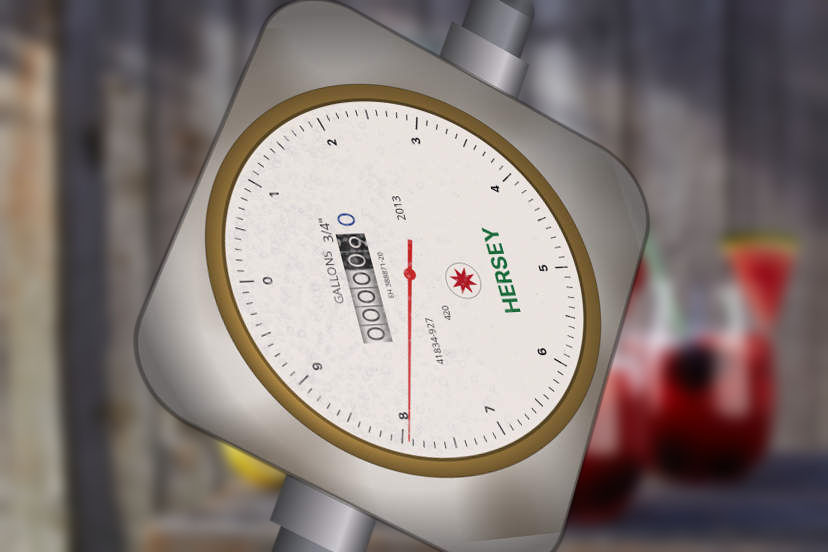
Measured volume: gal 87.9
